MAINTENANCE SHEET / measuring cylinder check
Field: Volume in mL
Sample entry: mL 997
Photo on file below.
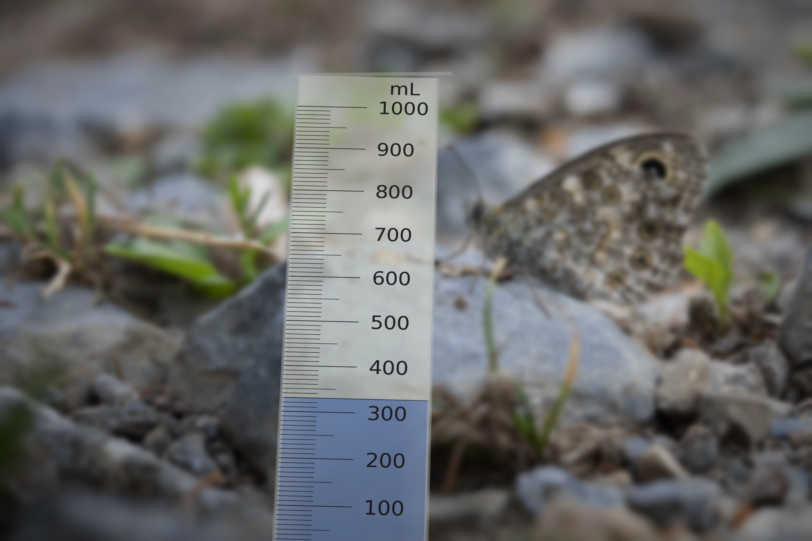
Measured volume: mL 330
